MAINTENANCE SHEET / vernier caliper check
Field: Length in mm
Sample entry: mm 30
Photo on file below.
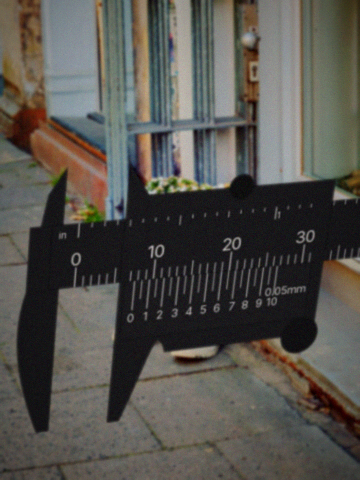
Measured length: mm 7.6
